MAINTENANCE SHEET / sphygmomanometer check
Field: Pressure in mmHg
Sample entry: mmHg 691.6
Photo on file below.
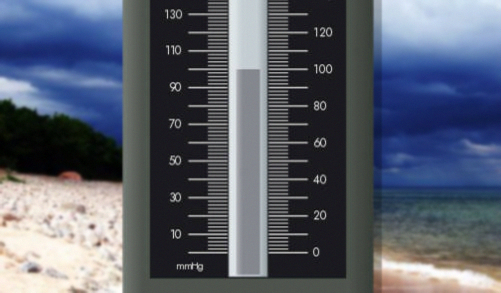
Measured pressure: mmHg 100
